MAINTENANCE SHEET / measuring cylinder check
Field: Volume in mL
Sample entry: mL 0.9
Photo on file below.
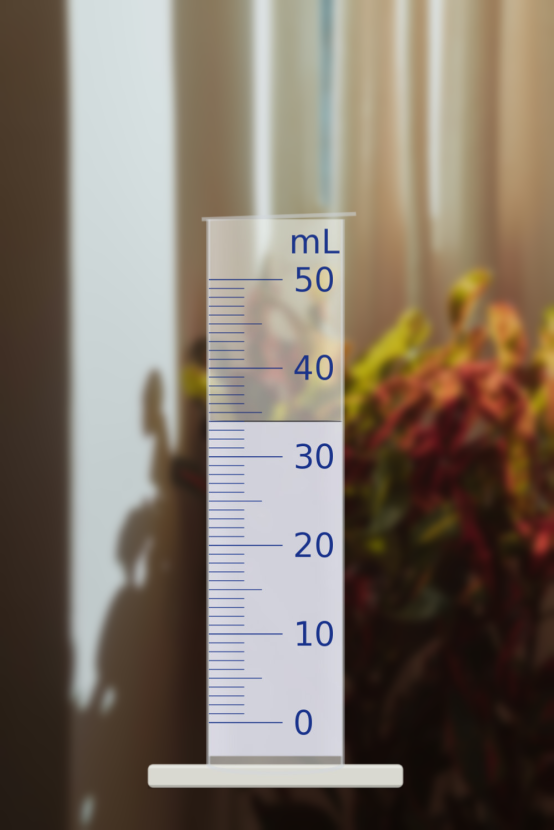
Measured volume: mL 34
